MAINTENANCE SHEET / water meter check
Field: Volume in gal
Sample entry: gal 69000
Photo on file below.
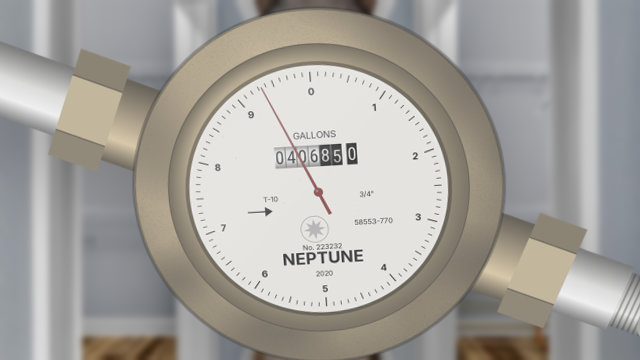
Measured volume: gal 406849.3
